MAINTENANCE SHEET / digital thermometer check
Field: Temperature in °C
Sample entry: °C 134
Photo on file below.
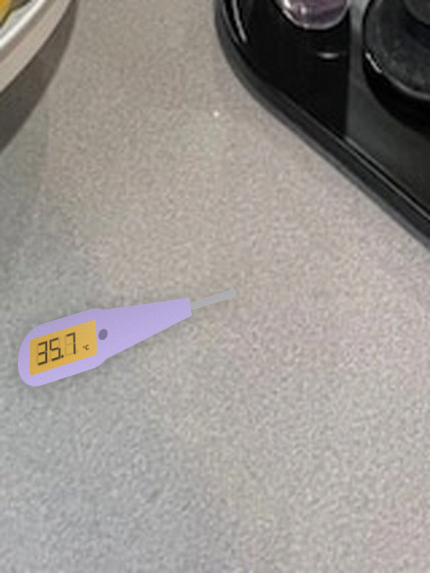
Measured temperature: °C 35.7
